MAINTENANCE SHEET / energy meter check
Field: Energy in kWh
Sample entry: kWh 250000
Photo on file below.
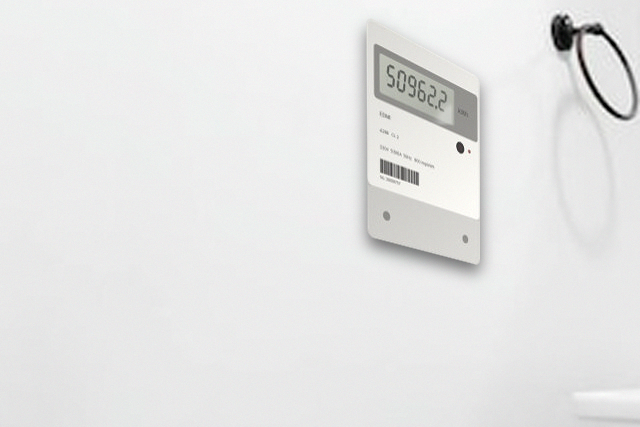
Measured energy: kWh 50962.2
